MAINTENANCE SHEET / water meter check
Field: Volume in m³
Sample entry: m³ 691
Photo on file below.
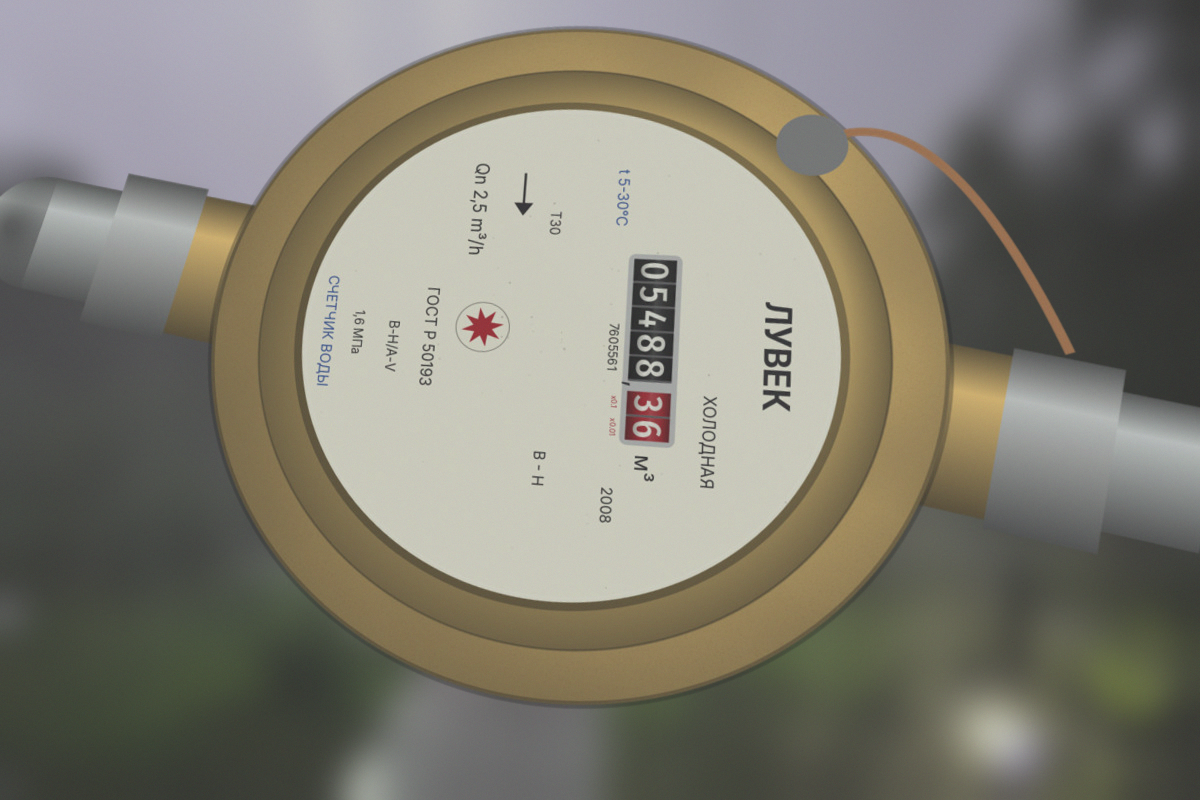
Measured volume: m³ 5488.36
